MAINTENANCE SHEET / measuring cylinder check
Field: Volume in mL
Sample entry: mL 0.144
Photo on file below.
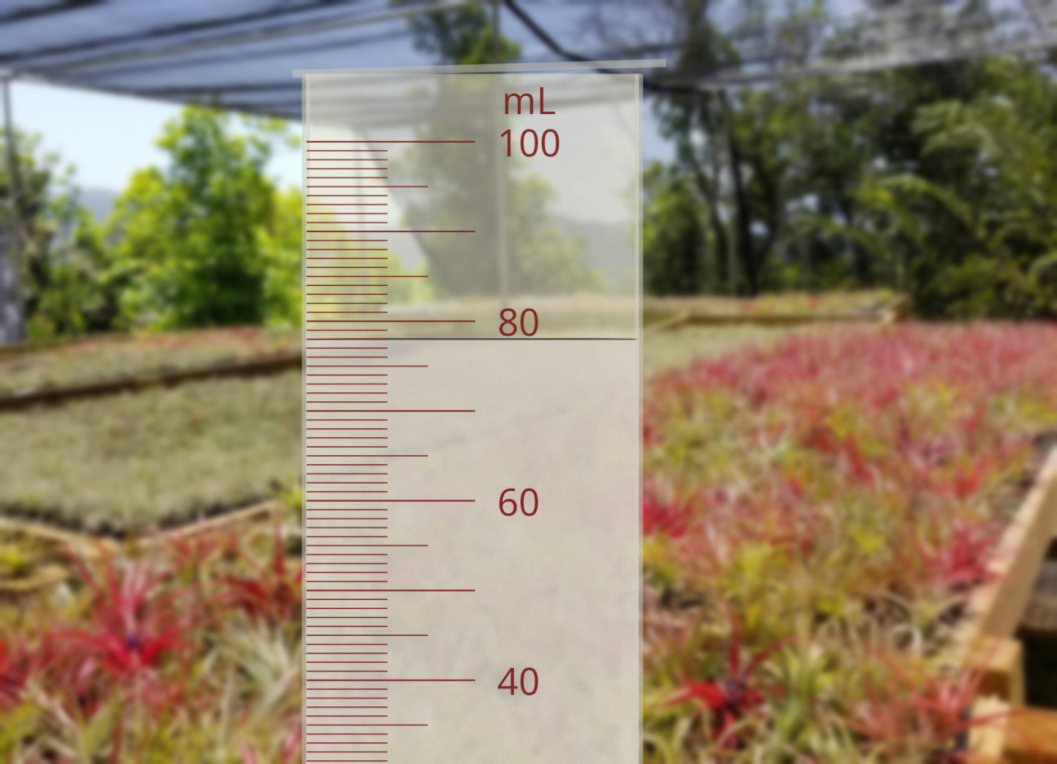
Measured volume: mL 78
